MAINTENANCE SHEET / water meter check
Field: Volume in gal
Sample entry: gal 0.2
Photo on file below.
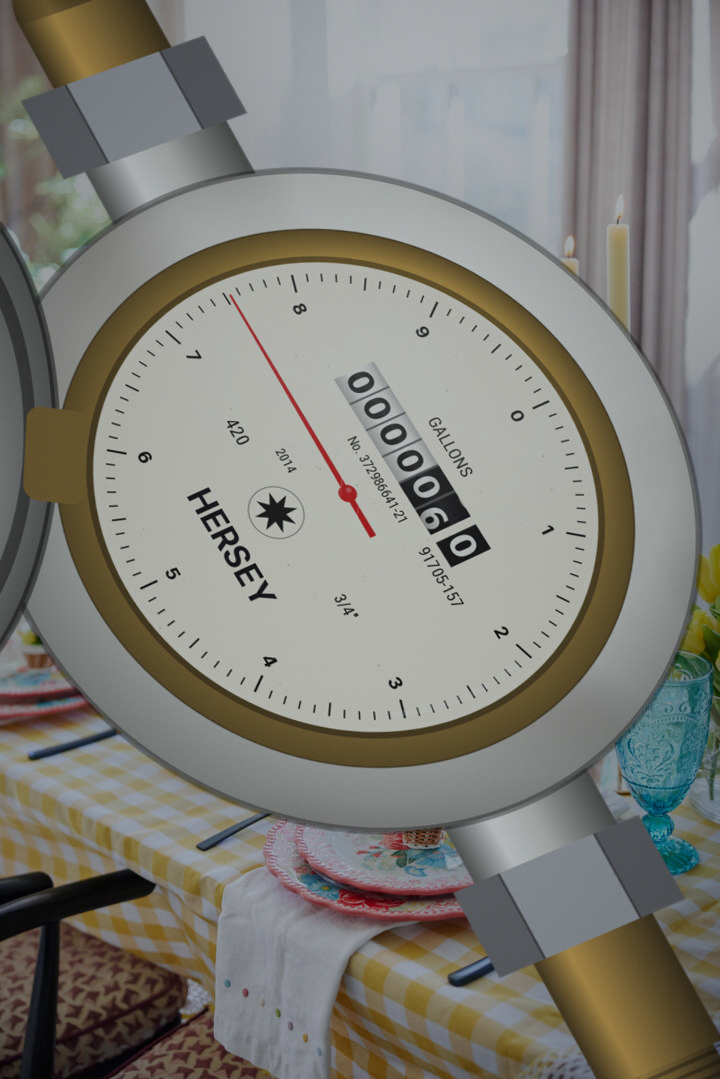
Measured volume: gal 57.5
